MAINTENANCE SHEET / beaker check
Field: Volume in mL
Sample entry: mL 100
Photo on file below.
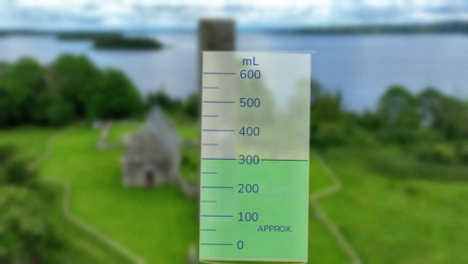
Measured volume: mL 300
